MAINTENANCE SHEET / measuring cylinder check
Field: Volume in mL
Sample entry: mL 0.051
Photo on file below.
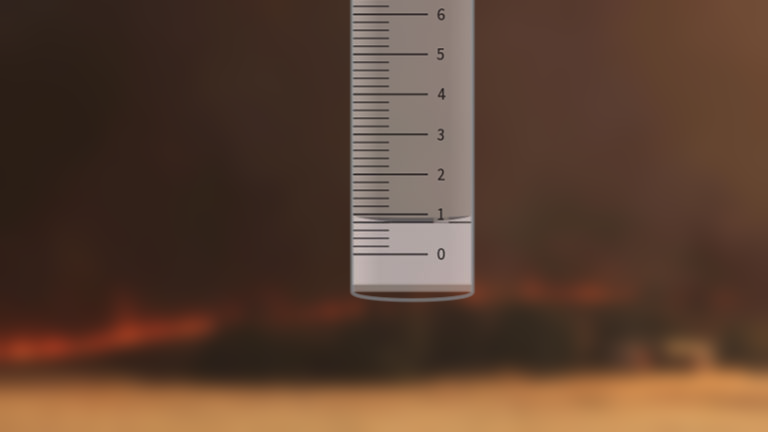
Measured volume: mL 0.8
